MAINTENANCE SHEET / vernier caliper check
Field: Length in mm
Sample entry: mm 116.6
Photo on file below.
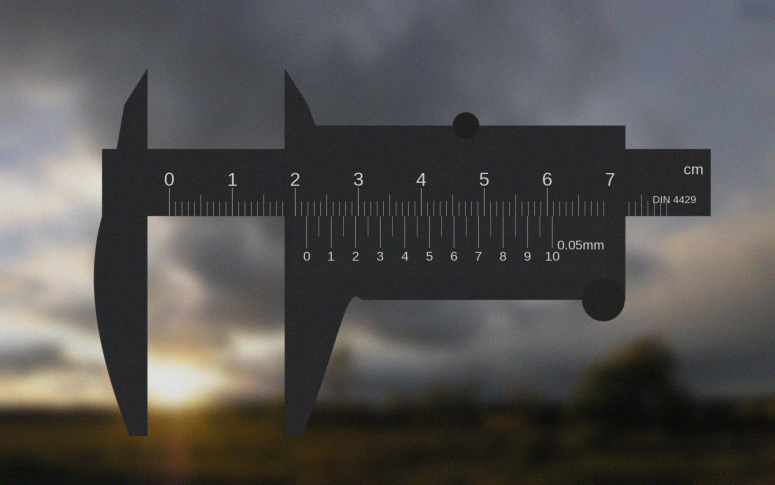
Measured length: mm 21.8
